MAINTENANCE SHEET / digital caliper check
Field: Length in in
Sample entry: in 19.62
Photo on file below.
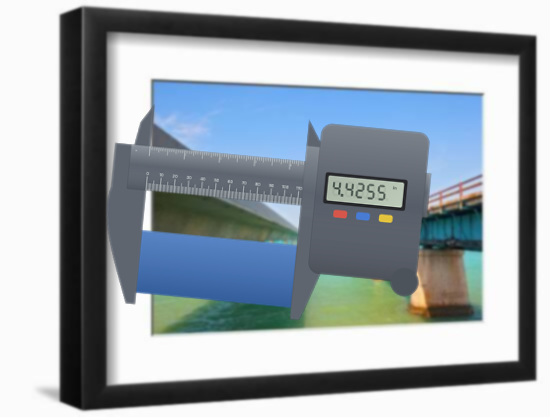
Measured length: in 4.4255
